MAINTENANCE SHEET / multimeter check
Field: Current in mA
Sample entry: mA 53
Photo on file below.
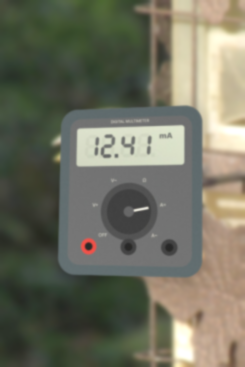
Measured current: mA 12.41
